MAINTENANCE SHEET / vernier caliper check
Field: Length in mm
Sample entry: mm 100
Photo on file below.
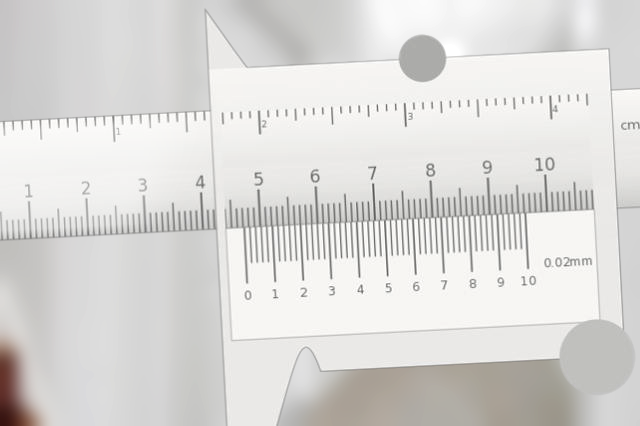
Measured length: mm 47.2
